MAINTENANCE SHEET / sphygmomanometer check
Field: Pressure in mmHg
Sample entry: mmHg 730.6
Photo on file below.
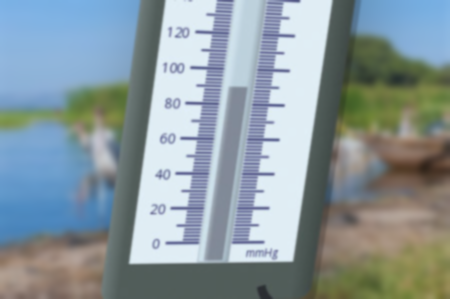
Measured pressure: mmHg 90
